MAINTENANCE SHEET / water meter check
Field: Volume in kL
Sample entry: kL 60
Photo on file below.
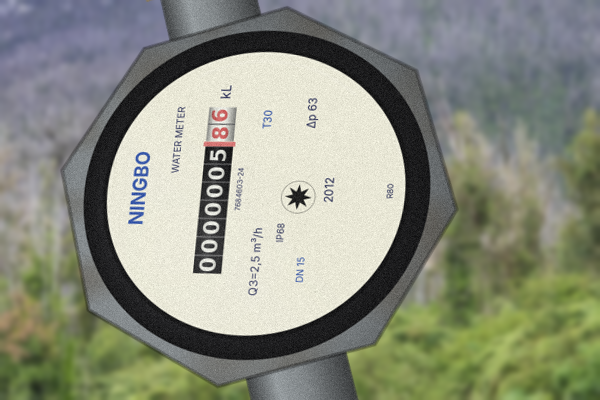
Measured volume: kL 5.86
